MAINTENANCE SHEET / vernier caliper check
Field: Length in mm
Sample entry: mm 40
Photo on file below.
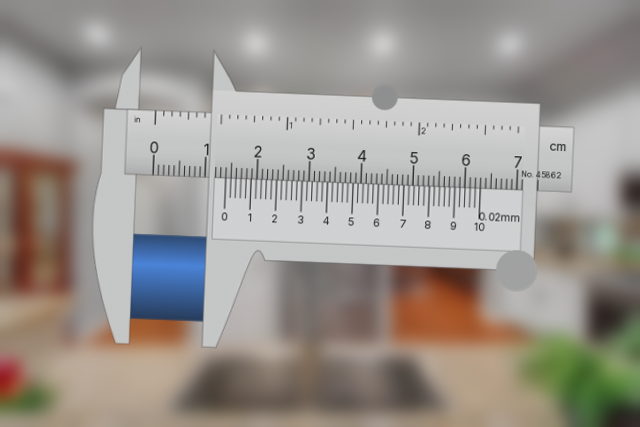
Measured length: mm 14.0
